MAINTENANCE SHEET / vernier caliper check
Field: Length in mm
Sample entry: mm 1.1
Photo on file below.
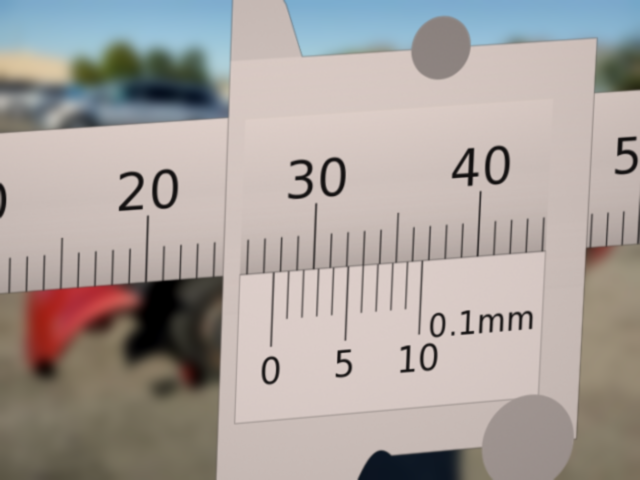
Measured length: mm 27.6
